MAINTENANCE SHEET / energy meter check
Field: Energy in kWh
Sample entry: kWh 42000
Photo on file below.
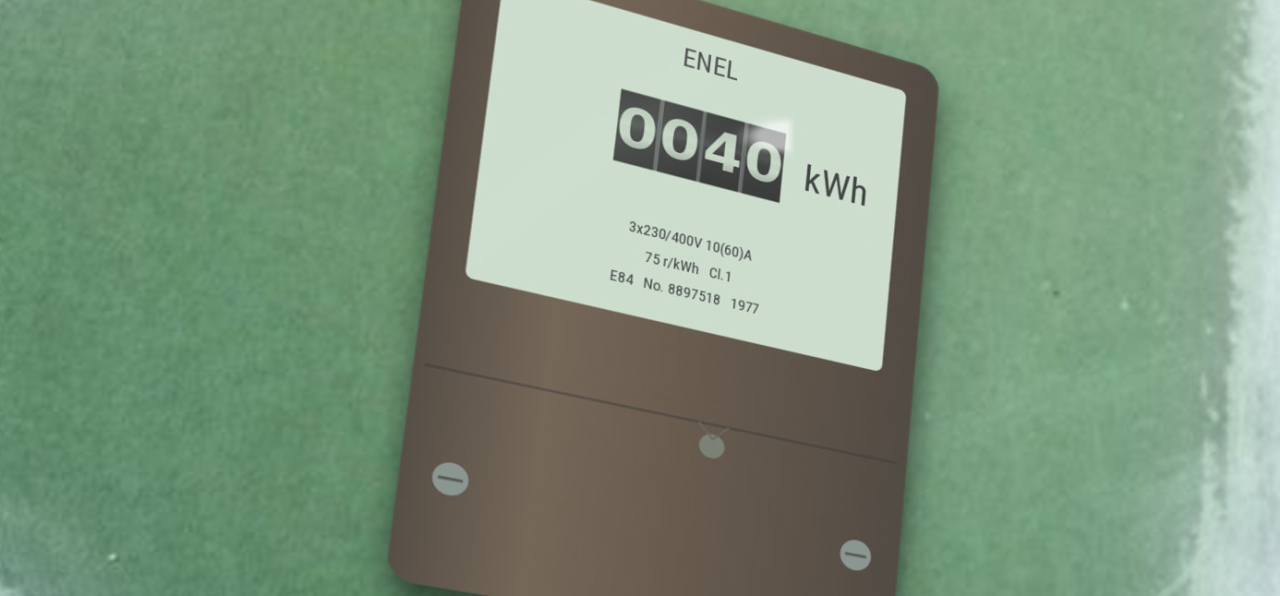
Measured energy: kWh 40
